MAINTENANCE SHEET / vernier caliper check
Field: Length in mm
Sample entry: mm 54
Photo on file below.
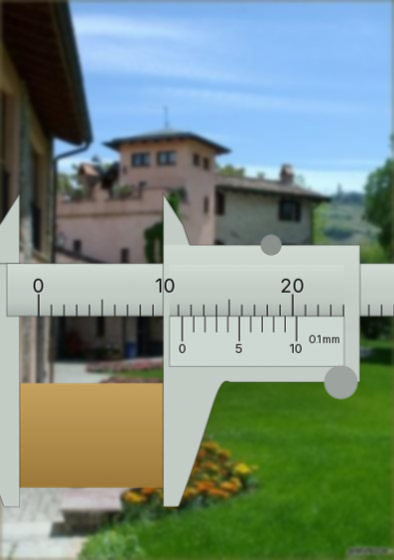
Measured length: mm 11.3
